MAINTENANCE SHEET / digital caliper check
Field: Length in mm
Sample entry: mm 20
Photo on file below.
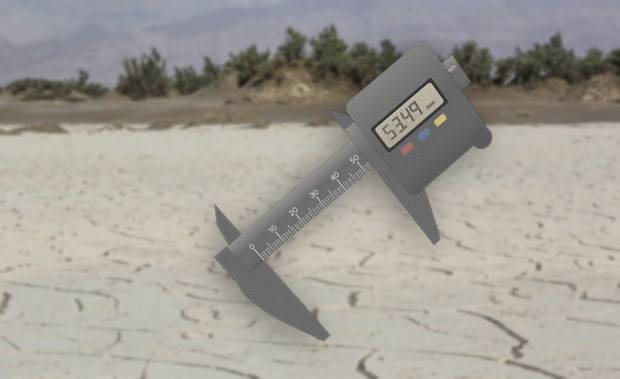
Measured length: mm 53.49
